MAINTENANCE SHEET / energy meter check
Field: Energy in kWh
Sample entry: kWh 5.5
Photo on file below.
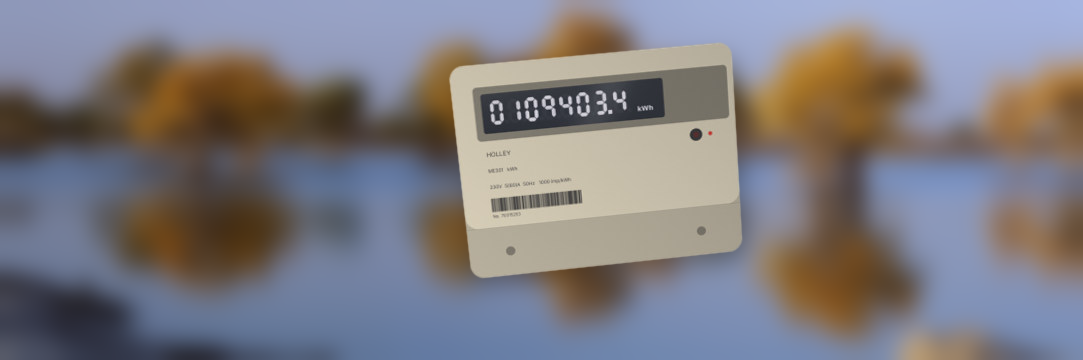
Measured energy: kWh 109403.4
